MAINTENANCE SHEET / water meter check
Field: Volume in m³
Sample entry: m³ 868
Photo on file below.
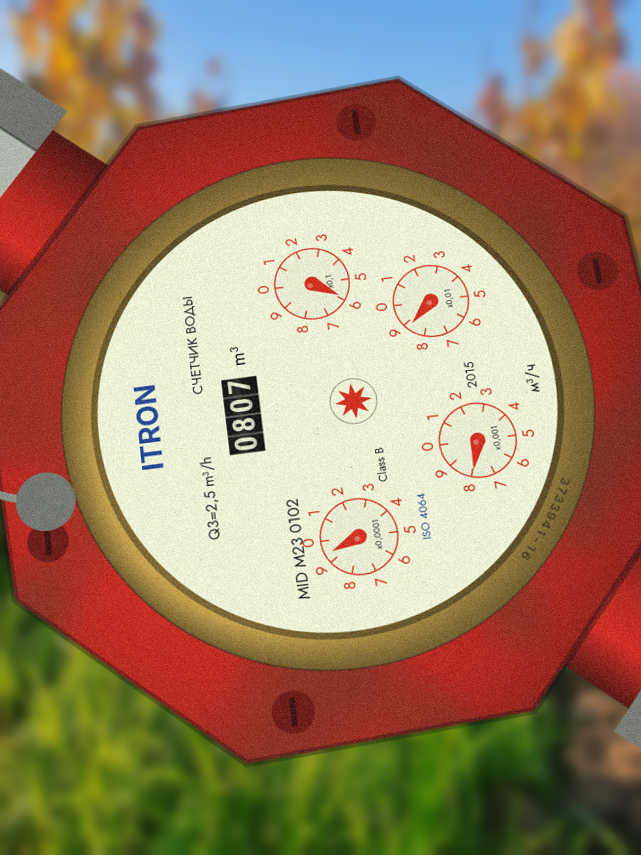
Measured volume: m³ 807.5879
